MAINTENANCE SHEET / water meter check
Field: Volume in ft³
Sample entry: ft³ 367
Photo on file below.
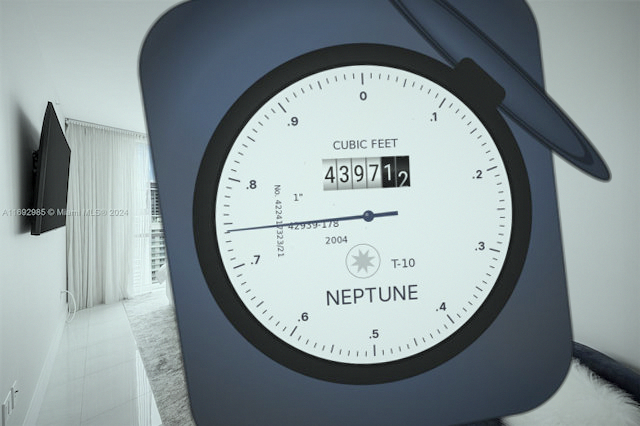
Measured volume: ft³ 439711.74
